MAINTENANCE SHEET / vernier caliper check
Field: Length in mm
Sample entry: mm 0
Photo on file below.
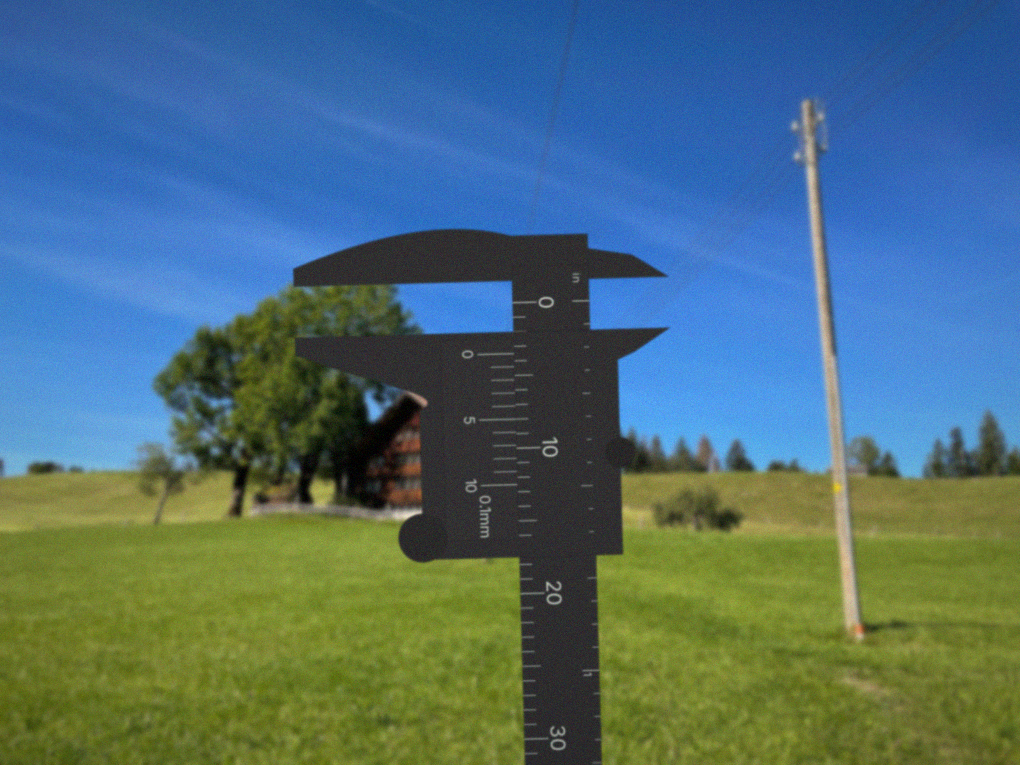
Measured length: mm 3.5
